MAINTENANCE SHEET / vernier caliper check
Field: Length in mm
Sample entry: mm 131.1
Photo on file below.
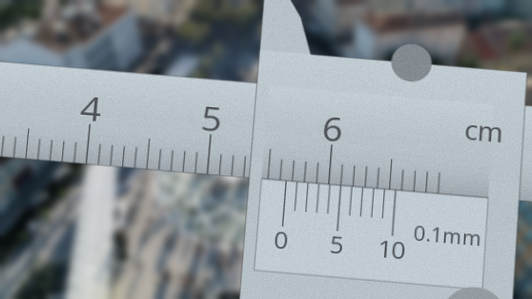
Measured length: mm 56.5
